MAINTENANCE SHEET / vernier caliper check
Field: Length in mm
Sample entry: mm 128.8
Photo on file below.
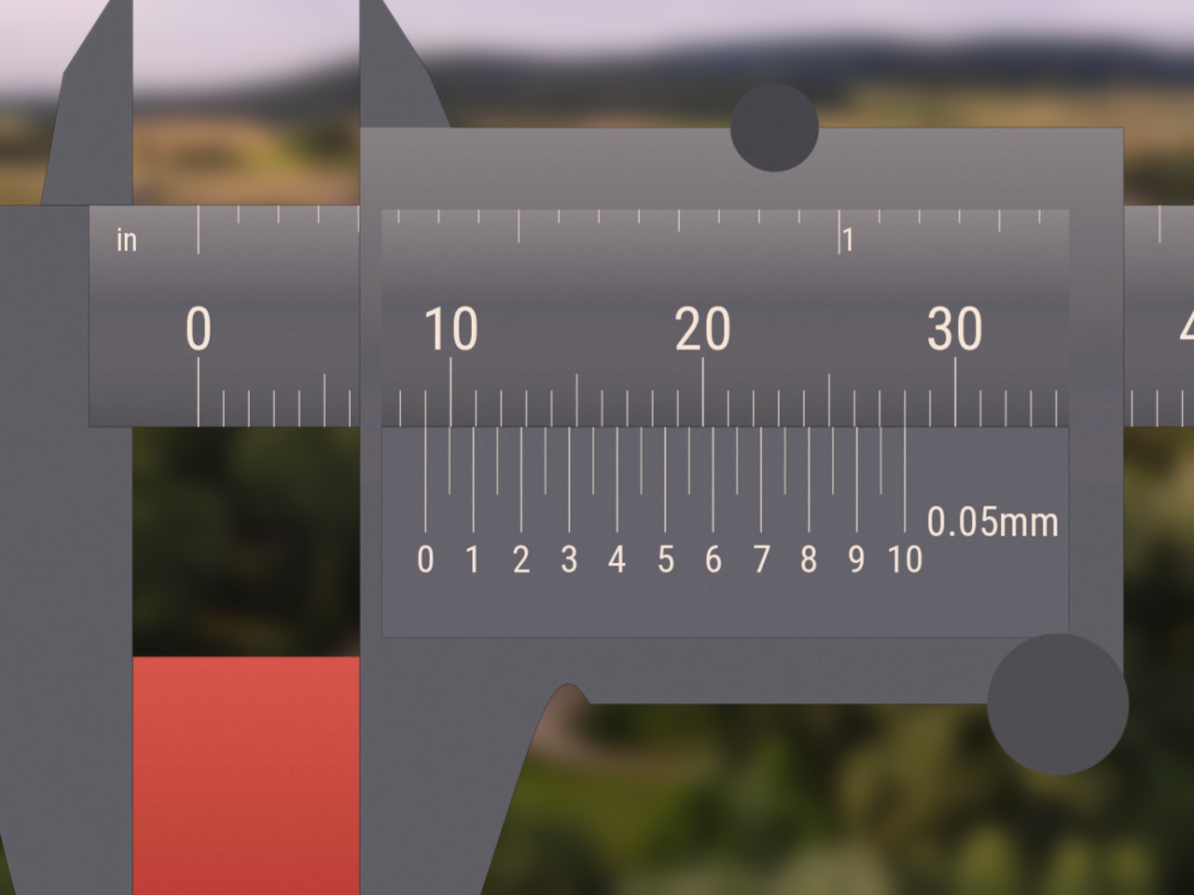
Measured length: mm 9.00
